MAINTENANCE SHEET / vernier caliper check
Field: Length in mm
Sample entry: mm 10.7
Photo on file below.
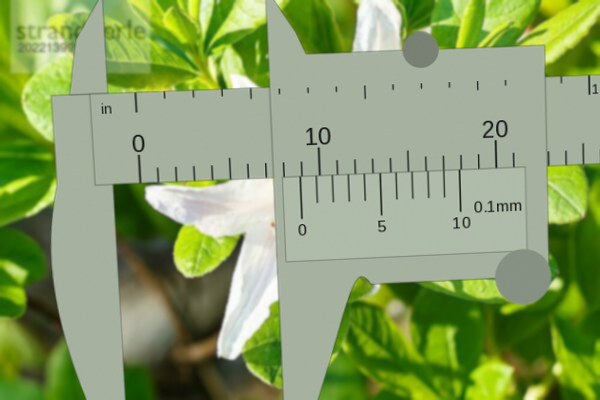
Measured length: mm 8.9
